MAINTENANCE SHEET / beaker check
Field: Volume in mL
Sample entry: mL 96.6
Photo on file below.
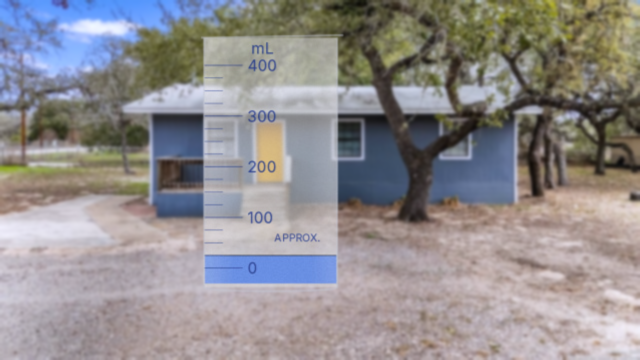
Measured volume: mL 25
